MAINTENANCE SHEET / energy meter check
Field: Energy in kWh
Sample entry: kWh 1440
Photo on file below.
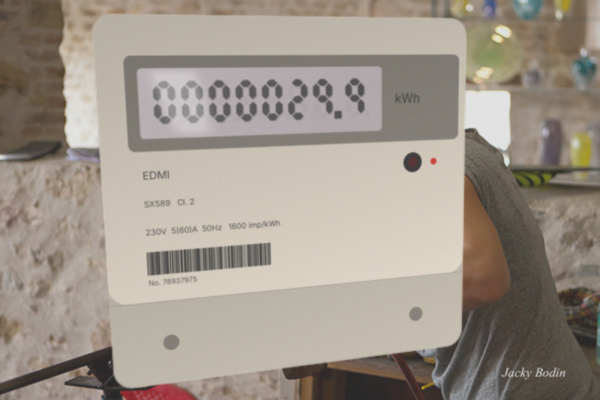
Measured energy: kWh 29.9
